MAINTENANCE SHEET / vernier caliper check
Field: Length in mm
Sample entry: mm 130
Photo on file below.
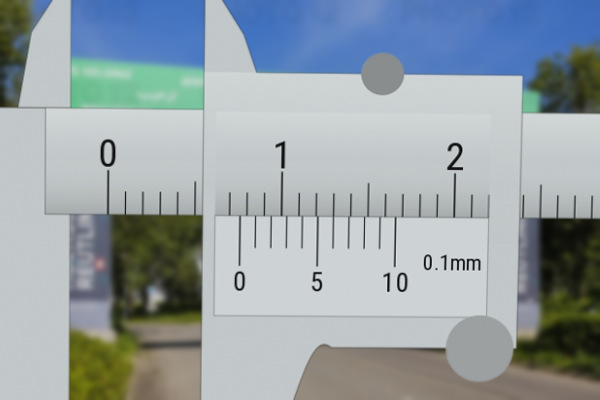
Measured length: mm 7.6
